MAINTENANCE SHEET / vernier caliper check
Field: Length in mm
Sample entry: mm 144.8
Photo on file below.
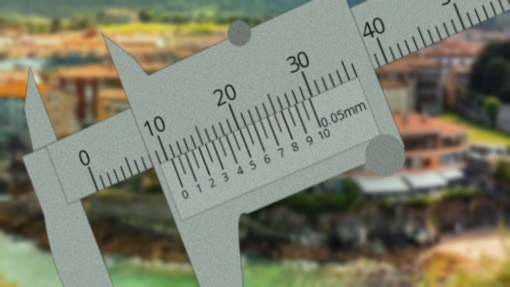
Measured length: mm 10.6
